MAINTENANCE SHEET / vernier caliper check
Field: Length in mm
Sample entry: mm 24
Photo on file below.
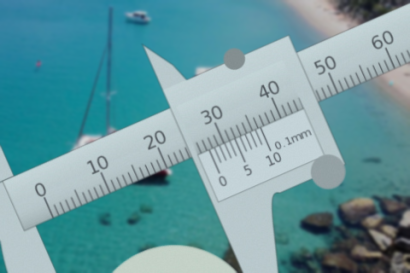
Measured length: mm 27.4
